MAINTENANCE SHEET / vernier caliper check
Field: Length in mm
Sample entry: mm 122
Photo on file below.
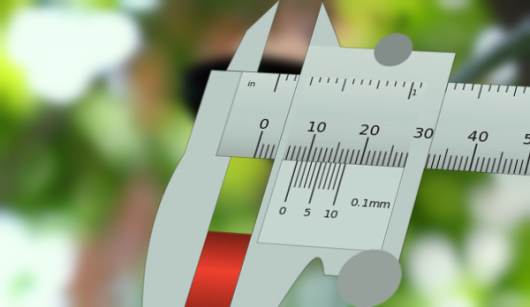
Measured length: mm 8.2
